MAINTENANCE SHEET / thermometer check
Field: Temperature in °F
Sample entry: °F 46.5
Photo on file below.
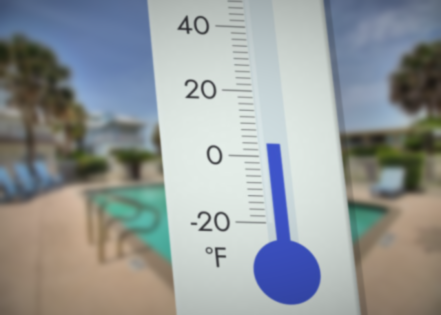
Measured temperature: °F 4
